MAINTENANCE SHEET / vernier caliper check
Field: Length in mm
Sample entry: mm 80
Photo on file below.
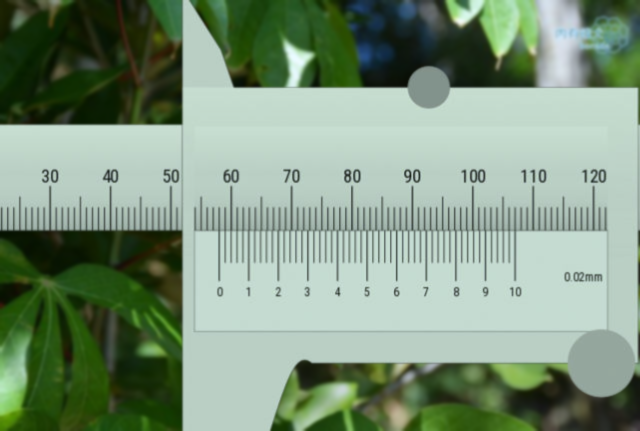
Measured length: mm 58.0
